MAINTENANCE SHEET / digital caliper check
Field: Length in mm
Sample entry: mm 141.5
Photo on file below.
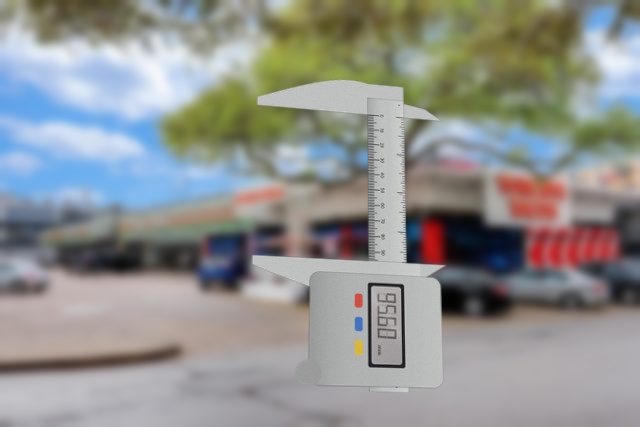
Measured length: mm 95.60
